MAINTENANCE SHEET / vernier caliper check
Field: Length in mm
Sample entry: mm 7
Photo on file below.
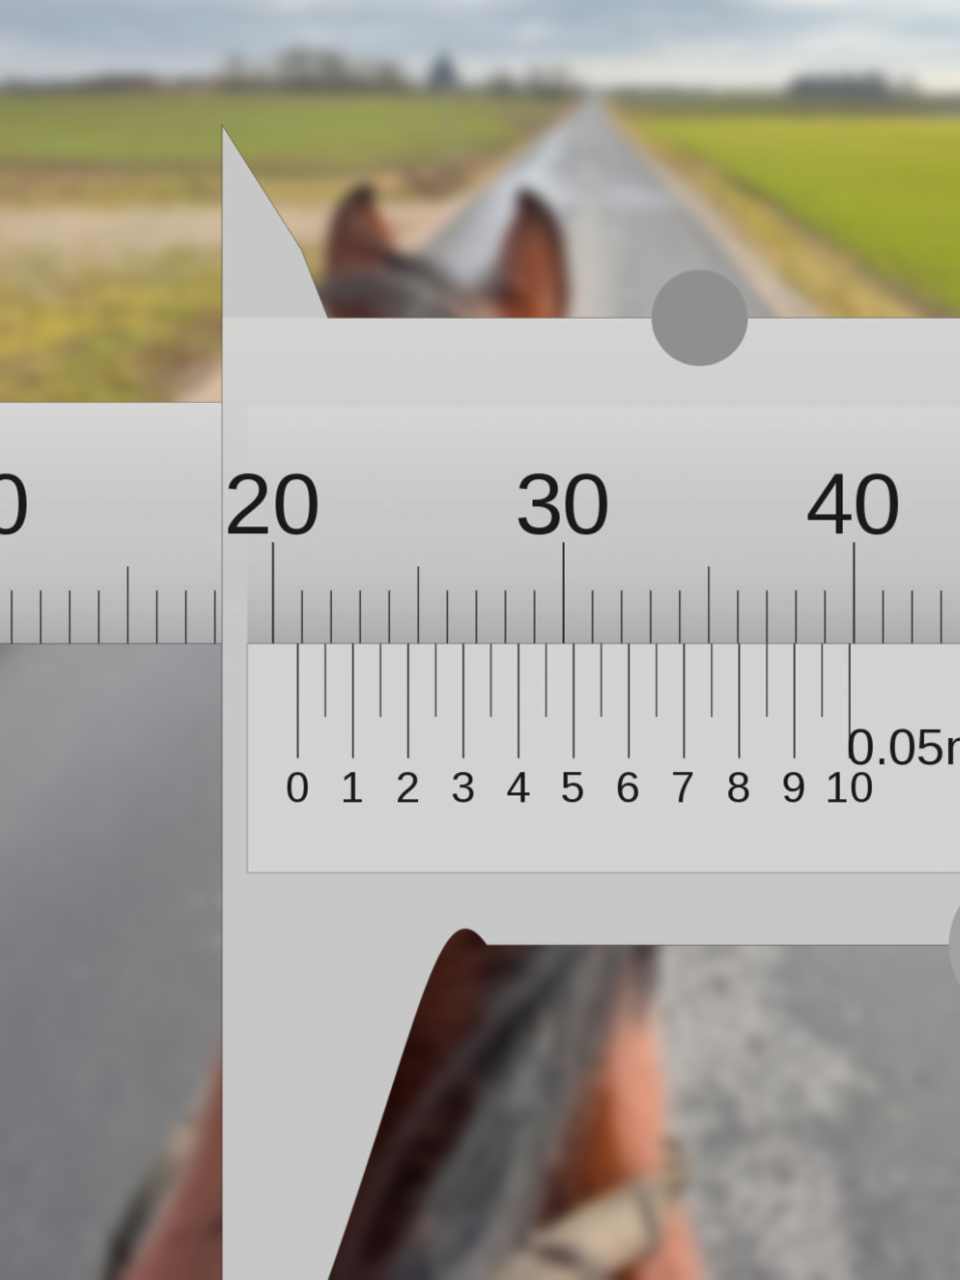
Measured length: mm 20.85
